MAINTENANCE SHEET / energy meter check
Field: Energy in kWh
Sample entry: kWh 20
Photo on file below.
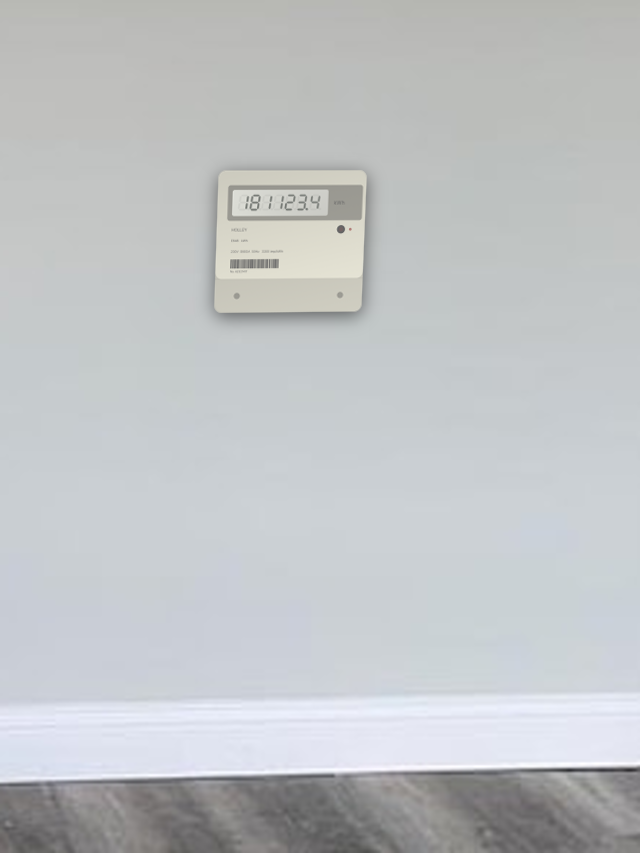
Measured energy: kWh 181123.4
